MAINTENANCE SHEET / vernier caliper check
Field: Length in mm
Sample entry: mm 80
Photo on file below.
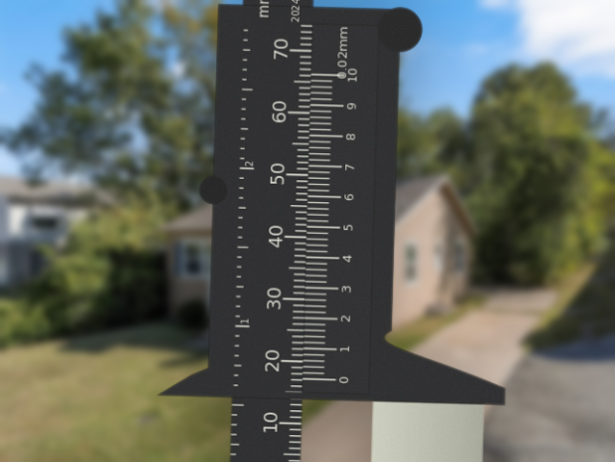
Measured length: mm 17.2
